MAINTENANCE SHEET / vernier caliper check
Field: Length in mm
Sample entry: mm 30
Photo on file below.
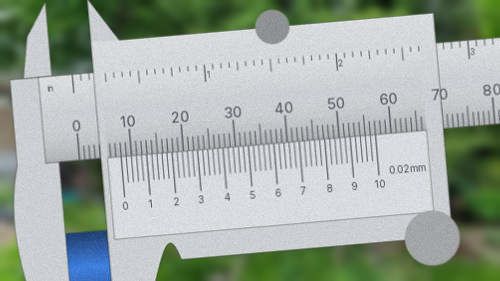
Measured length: mm 8.0
